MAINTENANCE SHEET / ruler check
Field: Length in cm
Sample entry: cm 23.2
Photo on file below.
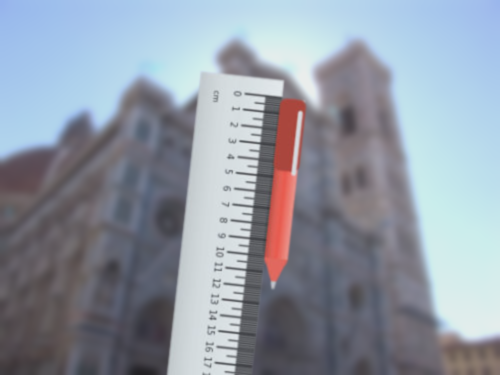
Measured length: cm 12
